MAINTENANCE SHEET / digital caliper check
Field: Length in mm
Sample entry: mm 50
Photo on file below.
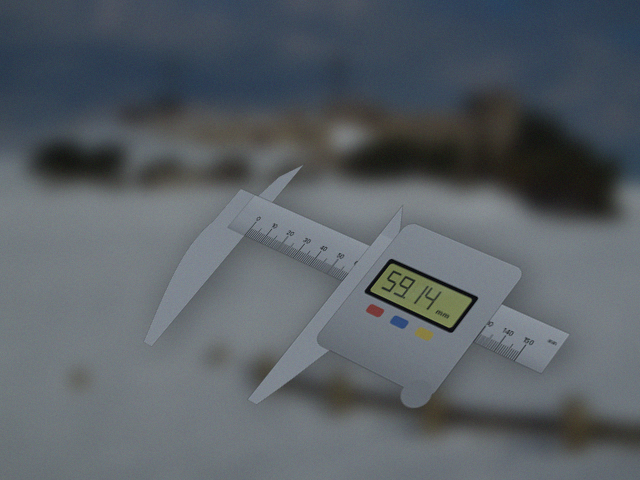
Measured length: mm 59.14
